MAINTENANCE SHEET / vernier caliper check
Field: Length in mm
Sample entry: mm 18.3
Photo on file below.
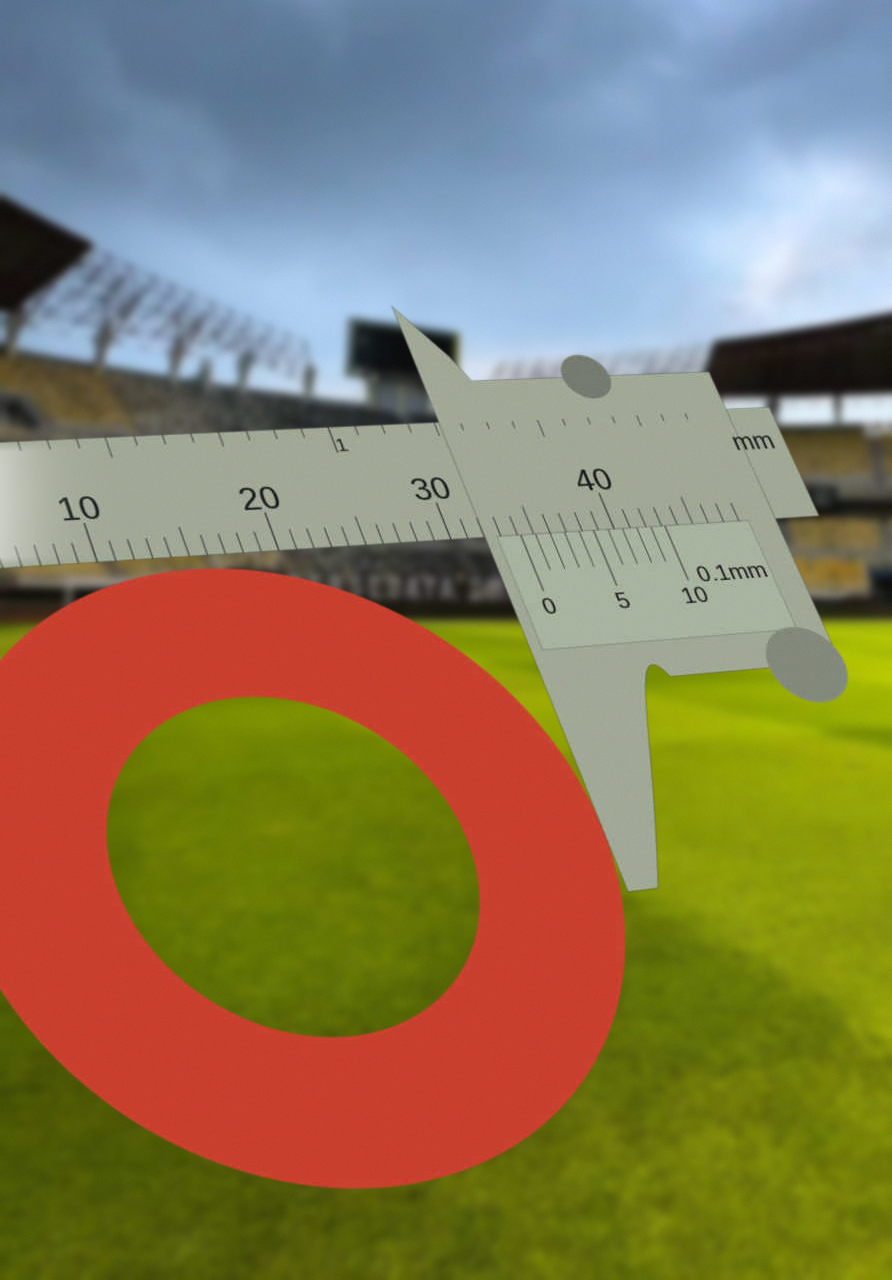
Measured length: mm 34.2
